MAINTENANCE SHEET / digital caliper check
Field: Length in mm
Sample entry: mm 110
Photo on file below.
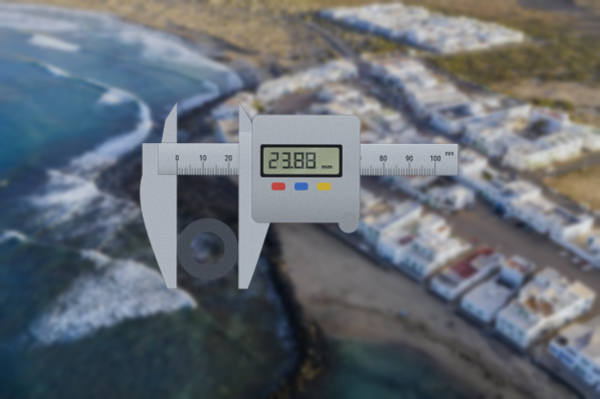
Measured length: mm 23.88
